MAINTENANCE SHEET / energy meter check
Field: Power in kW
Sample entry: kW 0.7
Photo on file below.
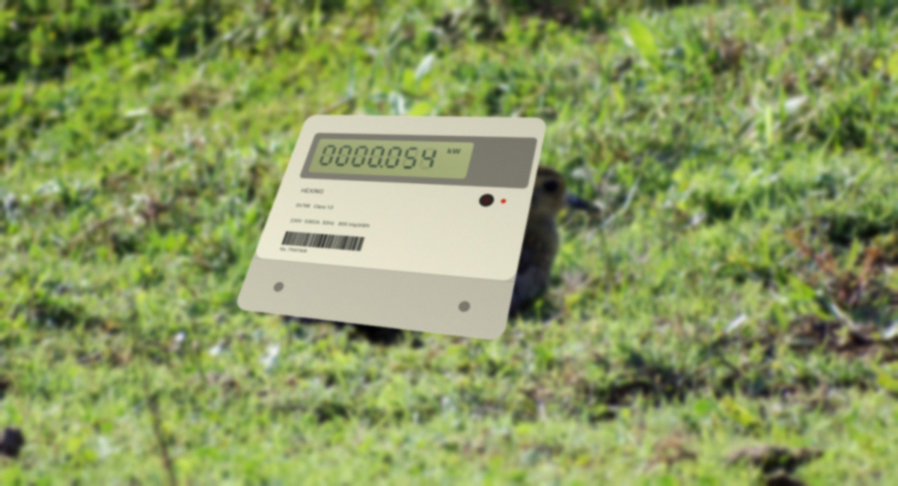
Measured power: kW 0.054
